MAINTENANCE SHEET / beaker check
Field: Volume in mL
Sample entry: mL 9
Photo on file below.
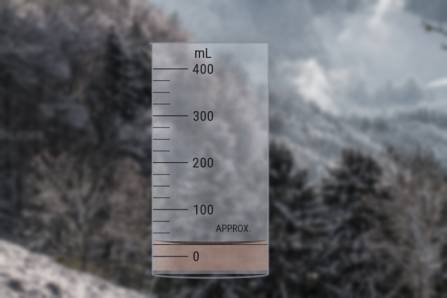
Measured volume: mL 25
